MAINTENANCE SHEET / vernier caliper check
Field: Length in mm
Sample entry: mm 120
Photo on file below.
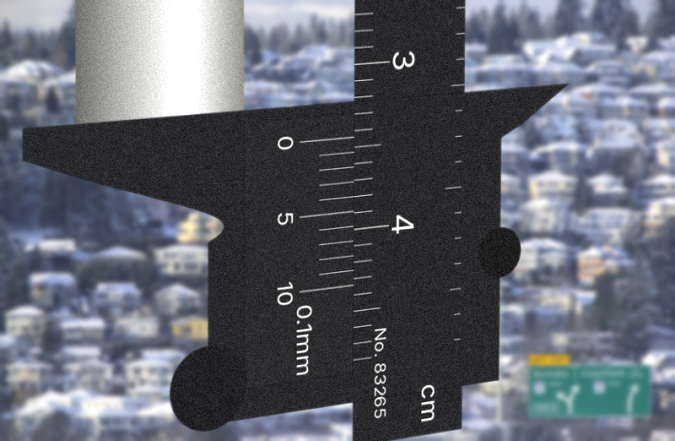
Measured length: mm 34.4
